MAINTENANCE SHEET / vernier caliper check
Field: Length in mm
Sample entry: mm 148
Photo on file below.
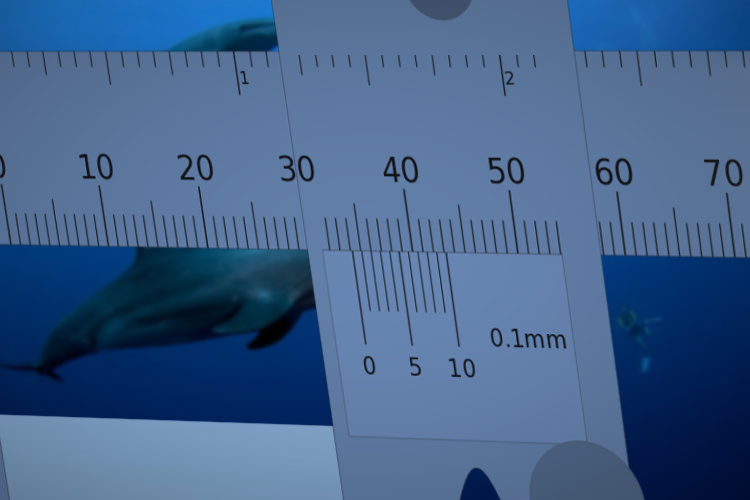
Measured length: mm 34.2
